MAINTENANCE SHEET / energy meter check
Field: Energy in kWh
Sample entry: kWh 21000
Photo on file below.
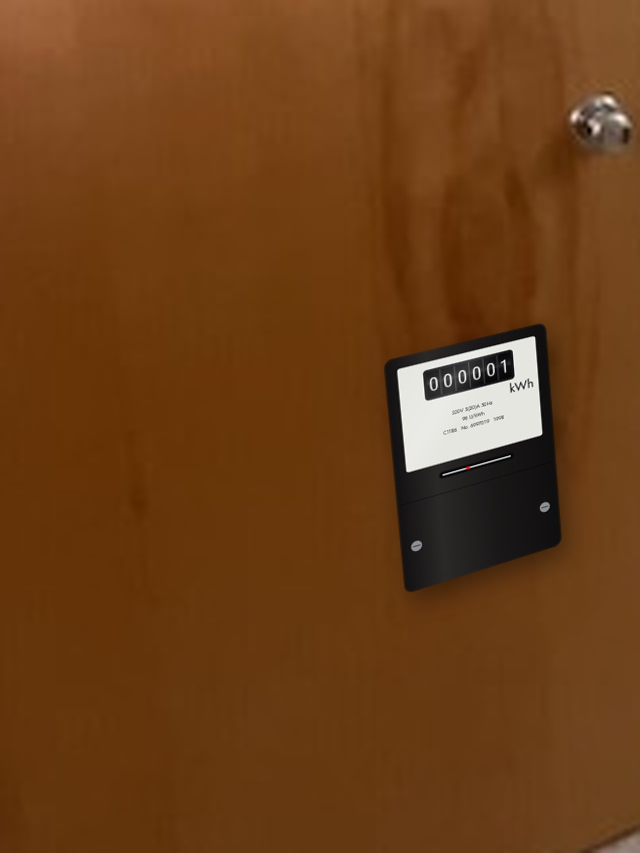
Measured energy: kWh 1
